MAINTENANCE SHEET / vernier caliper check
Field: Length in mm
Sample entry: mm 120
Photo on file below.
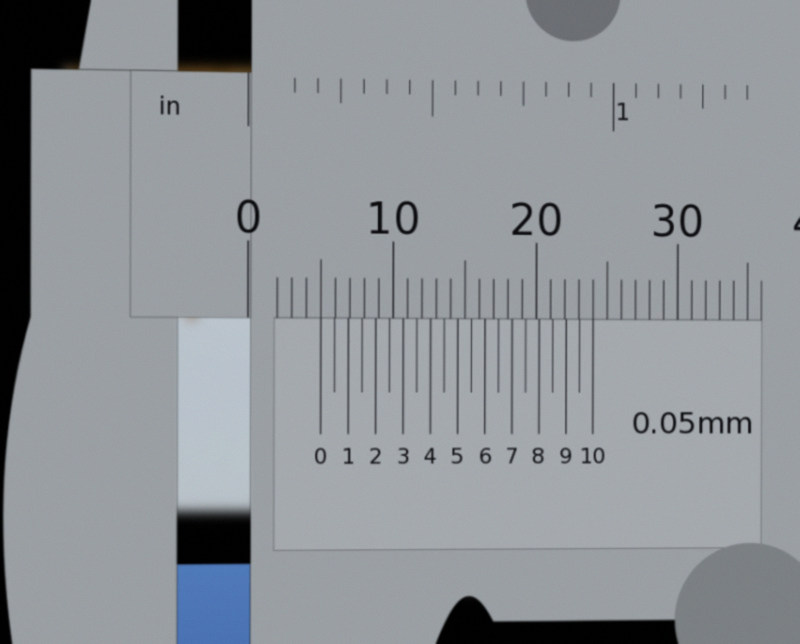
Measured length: mm 5.0
